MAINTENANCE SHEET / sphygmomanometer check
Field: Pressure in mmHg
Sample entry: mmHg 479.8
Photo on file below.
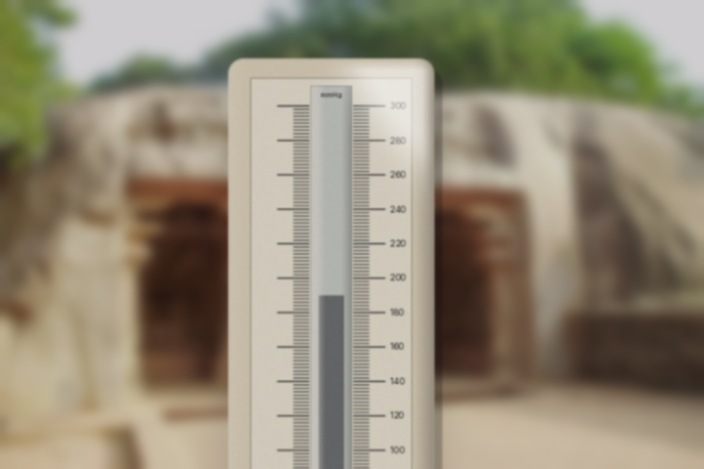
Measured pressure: mmHg 190
